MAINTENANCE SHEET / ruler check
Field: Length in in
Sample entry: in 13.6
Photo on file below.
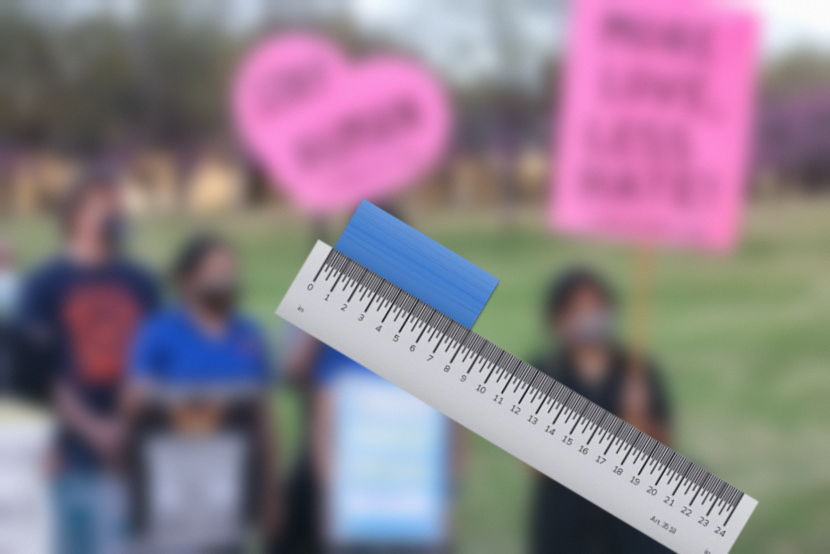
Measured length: in 8
